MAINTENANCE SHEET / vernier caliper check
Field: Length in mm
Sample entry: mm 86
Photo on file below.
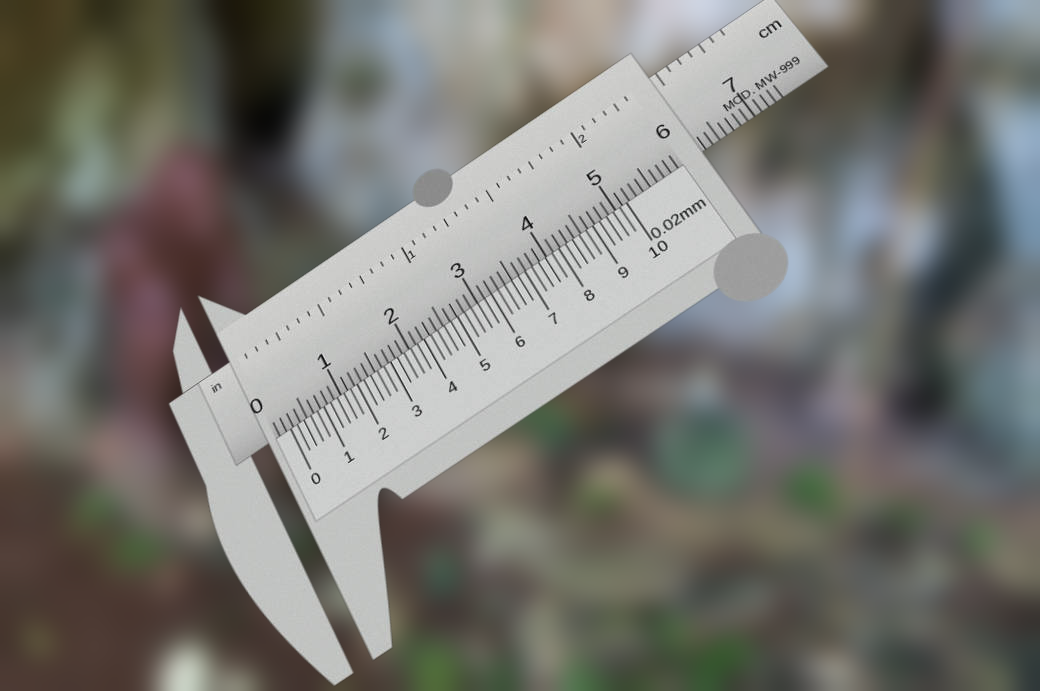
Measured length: mm 2.6
